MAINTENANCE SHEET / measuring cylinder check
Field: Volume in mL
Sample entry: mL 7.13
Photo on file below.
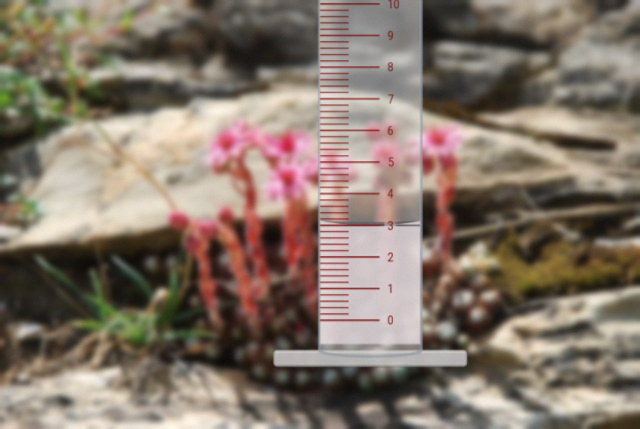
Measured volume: mL 3
